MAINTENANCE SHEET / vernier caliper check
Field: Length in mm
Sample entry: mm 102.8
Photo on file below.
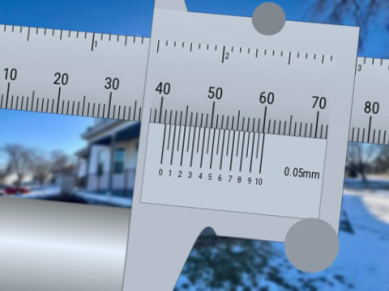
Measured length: mm 41.2
